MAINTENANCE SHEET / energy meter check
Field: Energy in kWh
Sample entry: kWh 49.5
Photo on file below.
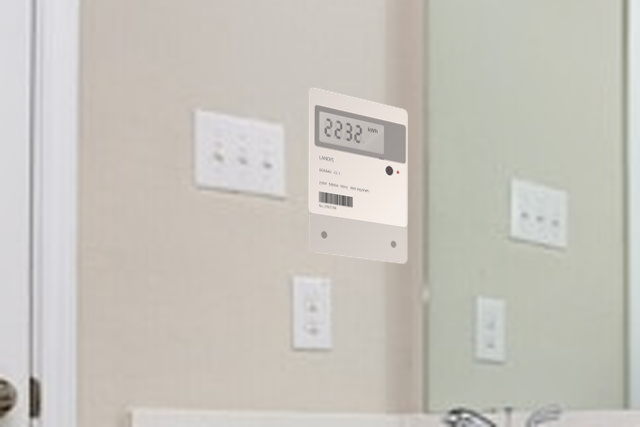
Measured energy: kWh 2232
